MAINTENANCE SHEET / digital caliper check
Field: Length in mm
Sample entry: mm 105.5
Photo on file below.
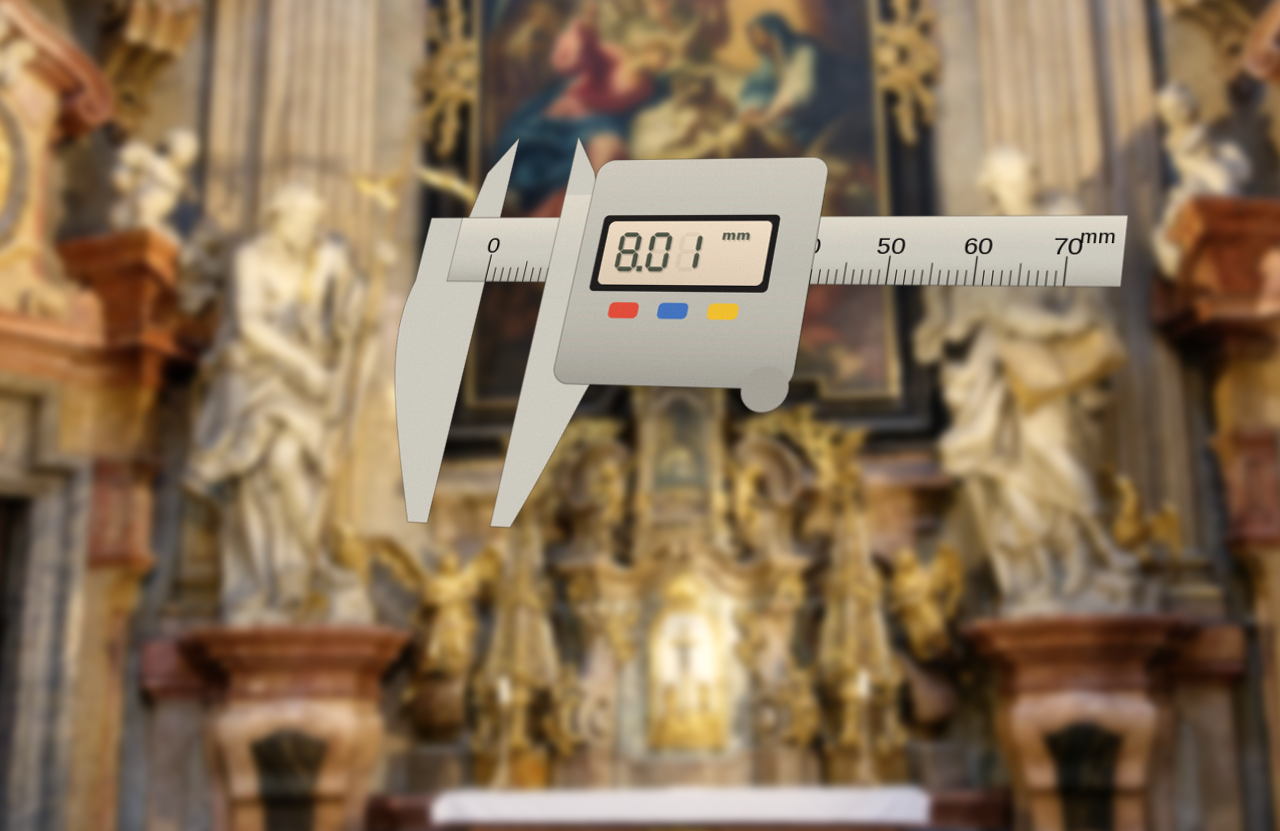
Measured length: mm 8.01
